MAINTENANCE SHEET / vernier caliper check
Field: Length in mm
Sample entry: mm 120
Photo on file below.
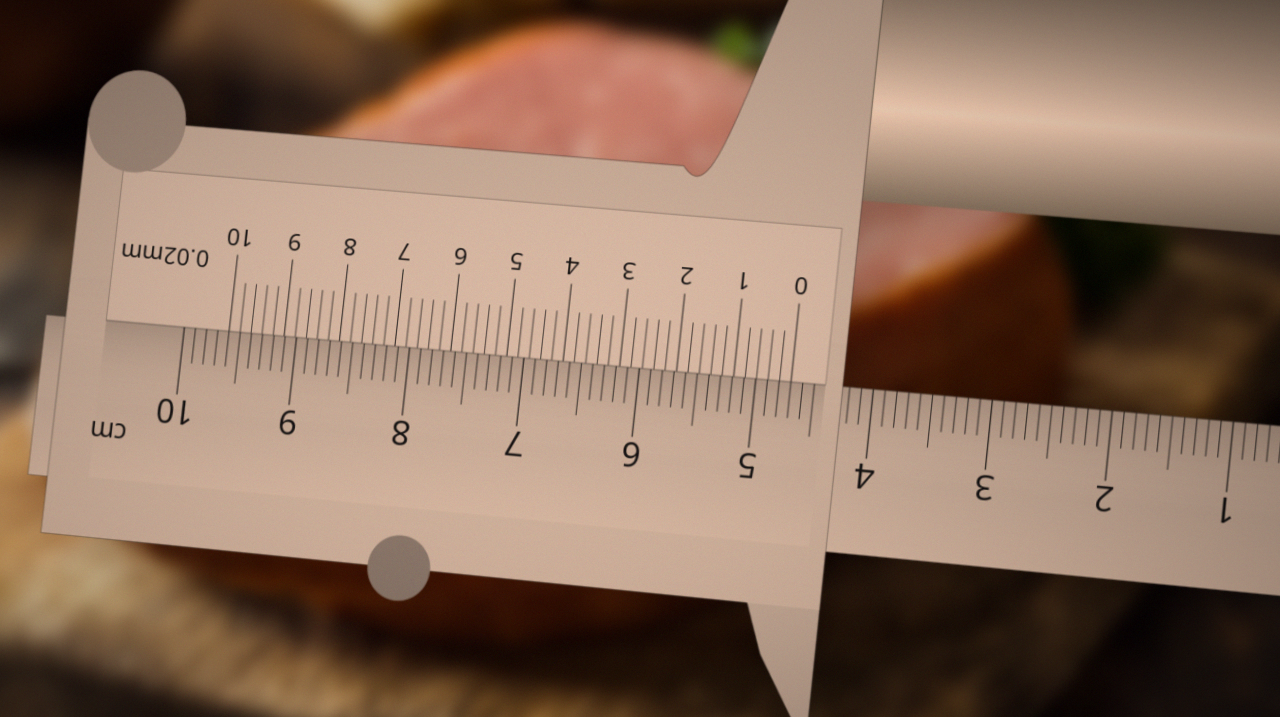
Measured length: mm 47.0
